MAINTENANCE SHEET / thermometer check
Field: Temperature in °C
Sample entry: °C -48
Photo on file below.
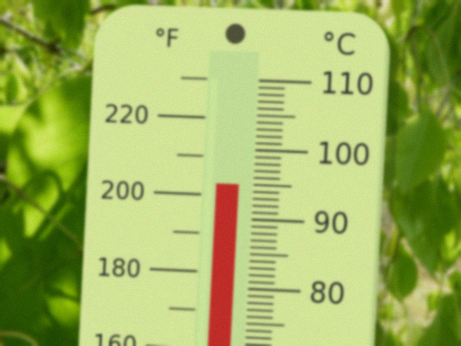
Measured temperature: °C 95
